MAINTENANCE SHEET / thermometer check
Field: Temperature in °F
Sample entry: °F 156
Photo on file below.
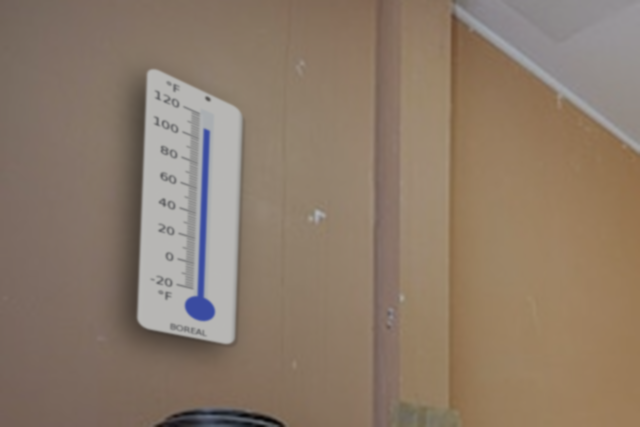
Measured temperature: °F 110
